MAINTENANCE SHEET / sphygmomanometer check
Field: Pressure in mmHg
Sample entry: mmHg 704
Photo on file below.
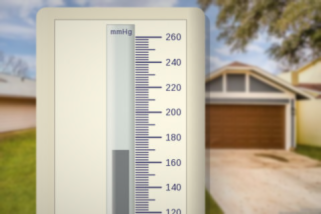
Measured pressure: mmHg 170
